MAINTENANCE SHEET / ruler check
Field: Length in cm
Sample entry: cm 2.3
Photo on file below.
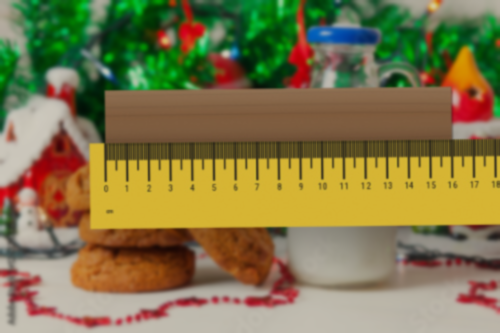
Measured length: cm 16
